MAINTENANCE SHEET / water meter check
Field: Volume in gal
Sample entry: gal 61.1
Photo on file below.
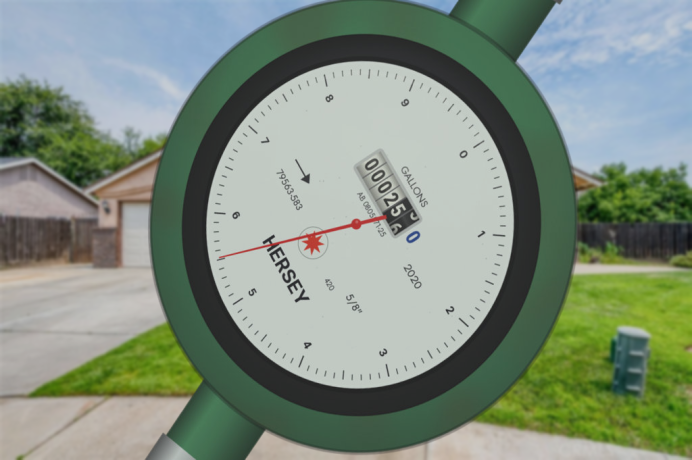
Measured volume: gal 2555.5
